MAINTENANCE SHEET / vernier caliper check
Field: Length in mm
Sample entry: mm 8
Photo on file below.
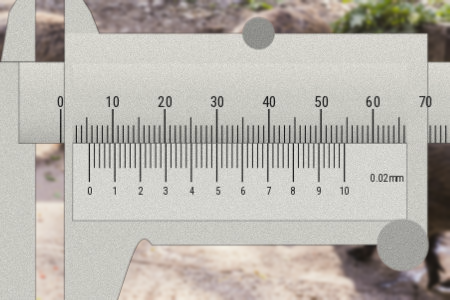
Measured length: mm 5.5
